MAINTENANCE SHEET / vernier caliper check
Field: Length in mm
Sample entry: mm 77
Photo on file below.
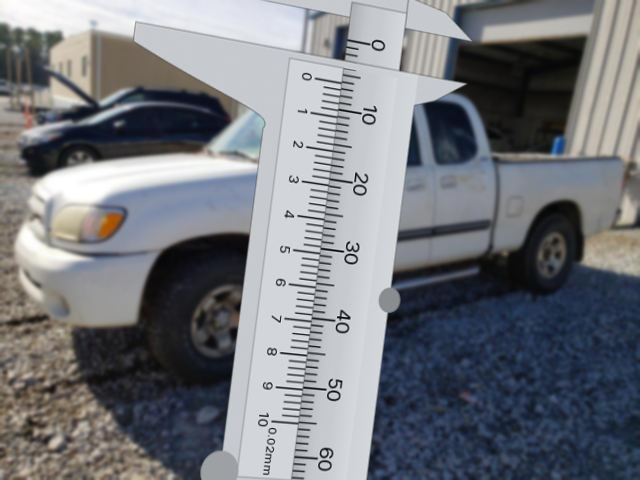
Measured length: mm 6.2
